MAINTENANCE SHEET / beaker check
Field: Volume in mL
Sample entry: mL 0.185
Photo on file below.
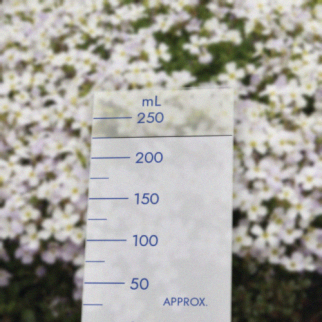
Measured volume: mL 225
